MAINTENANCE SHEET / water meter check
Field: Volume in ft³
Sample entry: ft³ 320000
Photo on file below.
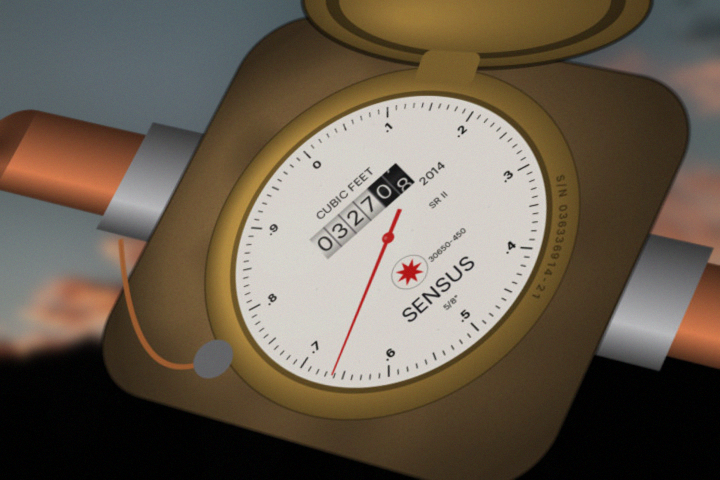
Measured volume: ft³ 32707.66
